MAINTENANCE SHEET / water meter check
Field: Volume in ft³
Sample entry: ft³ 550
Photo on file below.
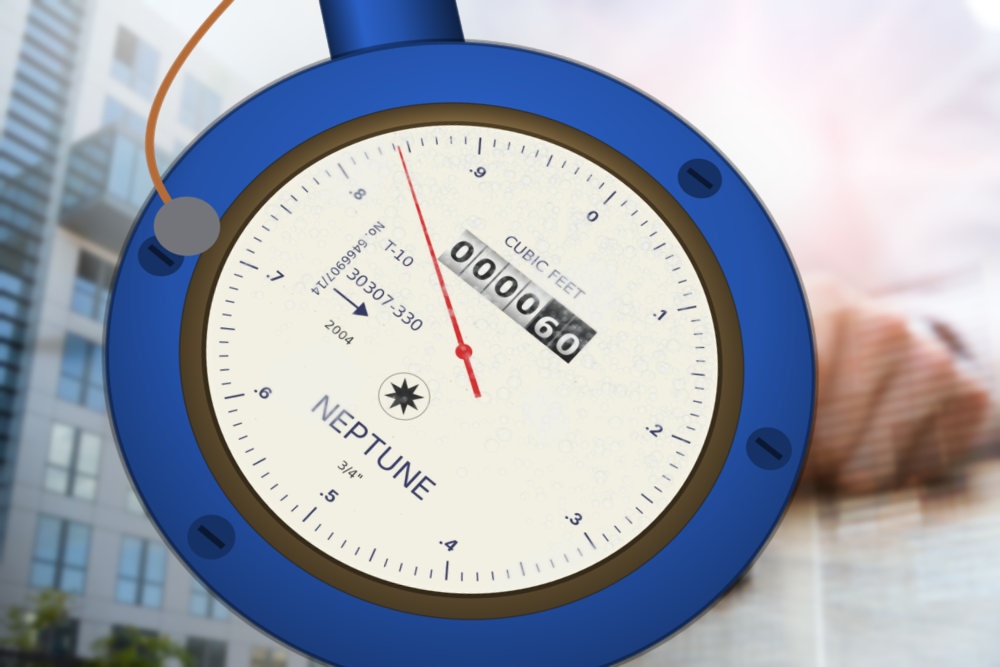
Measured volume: ft³ 59.84
